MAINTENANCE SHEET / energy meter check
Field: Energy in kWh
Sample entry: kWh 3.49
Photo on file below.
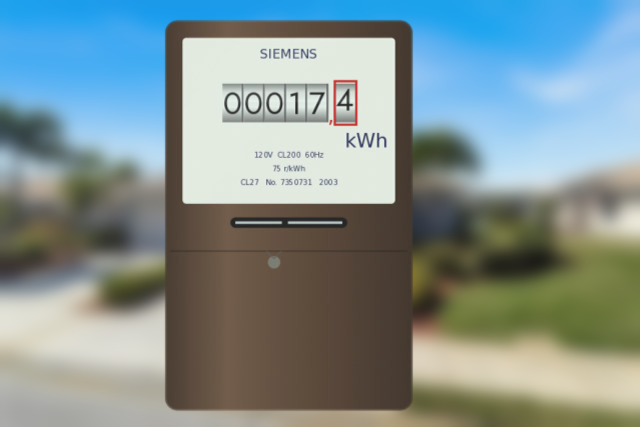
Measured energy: kWh 17.4
